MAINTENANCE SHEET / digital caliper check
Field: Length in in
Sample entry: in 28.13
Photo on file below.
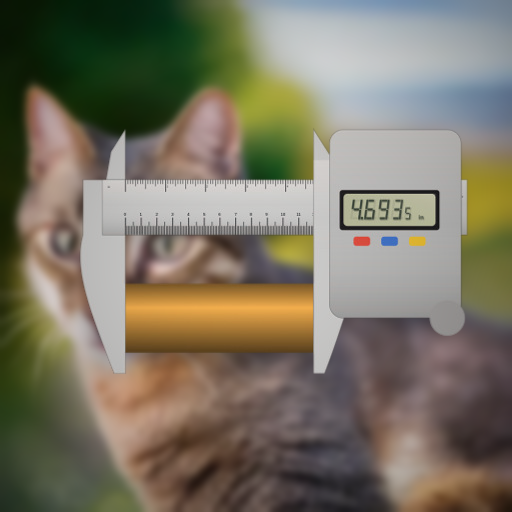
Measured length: in 4.6935
